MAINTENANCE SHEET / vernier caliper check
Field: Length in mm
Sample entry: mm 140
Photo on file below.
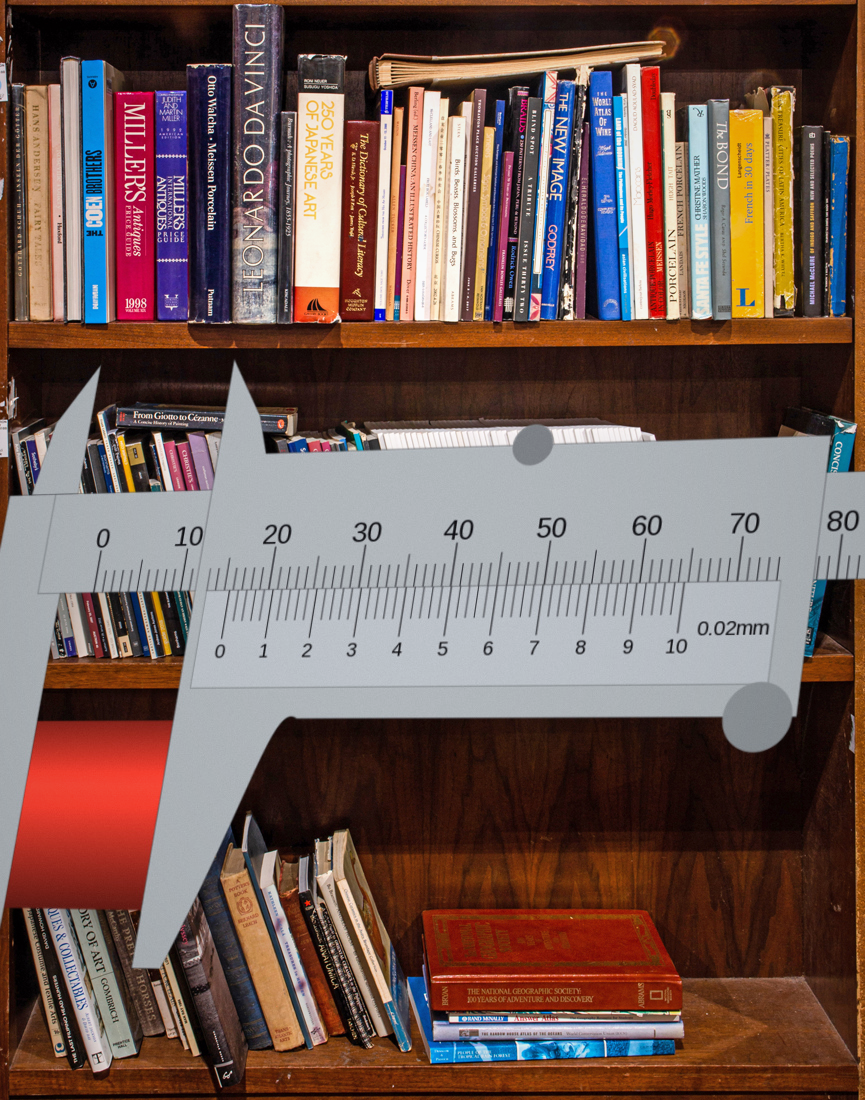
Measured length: mm 15.6
